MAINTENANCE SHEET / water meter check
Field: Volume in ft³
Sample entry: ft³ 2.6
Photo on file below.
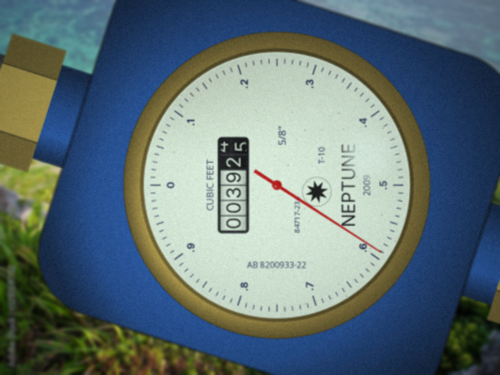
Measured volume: ft³ 3924.59
